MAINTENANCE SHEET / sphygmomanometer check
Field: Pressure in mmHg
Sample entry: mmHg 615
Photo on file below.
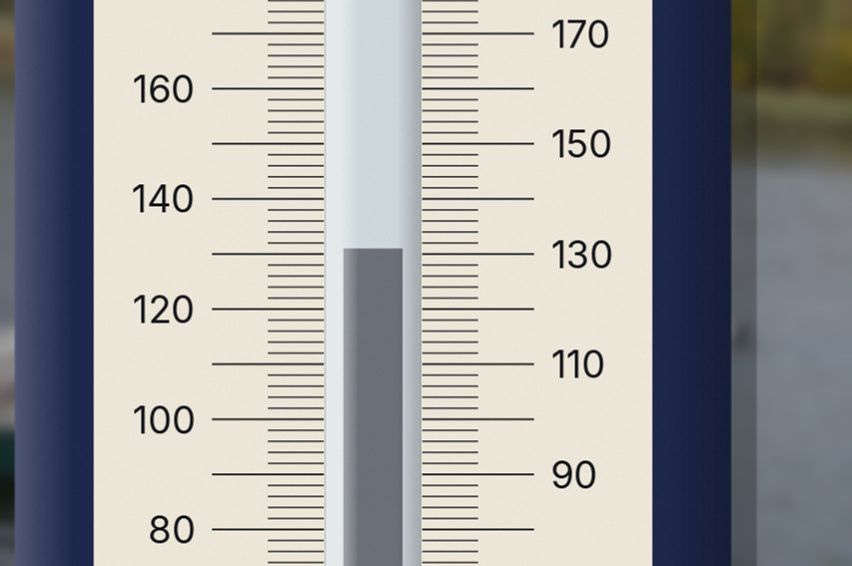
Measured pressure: mmHg 131
